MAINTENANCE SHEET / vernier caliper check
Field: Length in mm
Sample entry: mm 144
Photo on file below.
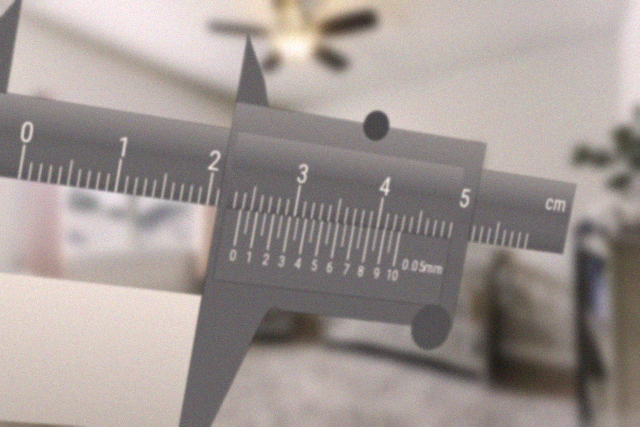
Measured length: mm 23.8
